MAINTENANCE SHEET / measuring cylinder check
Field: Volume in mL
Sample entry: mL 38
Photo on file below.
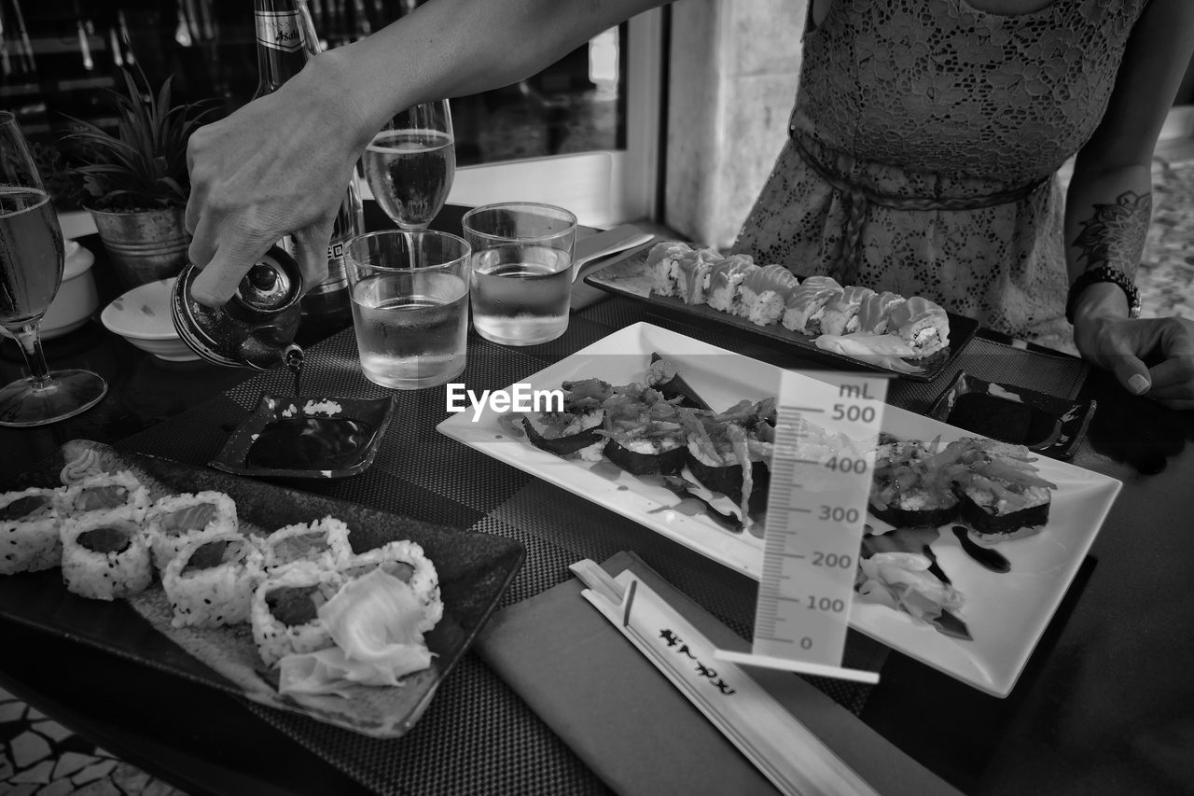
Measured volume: mL 400
